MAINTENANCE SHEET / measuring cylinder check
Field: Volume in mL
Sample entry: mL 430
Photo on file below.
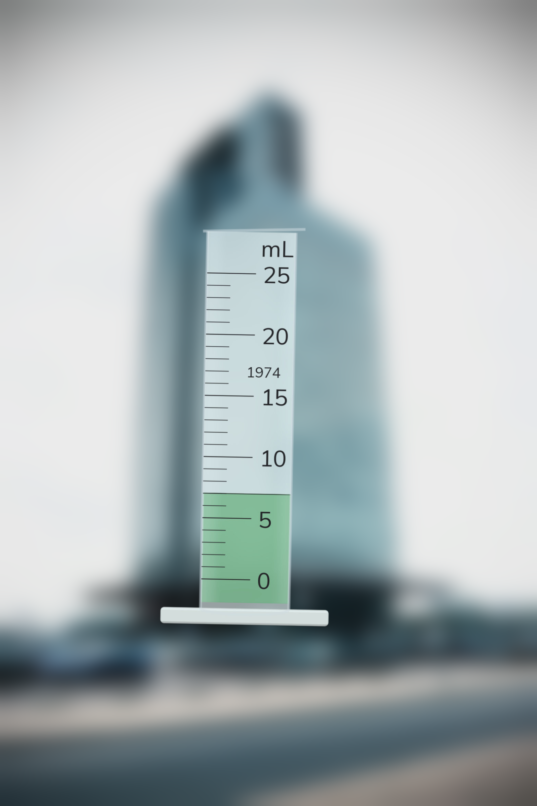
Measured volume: mL 7
